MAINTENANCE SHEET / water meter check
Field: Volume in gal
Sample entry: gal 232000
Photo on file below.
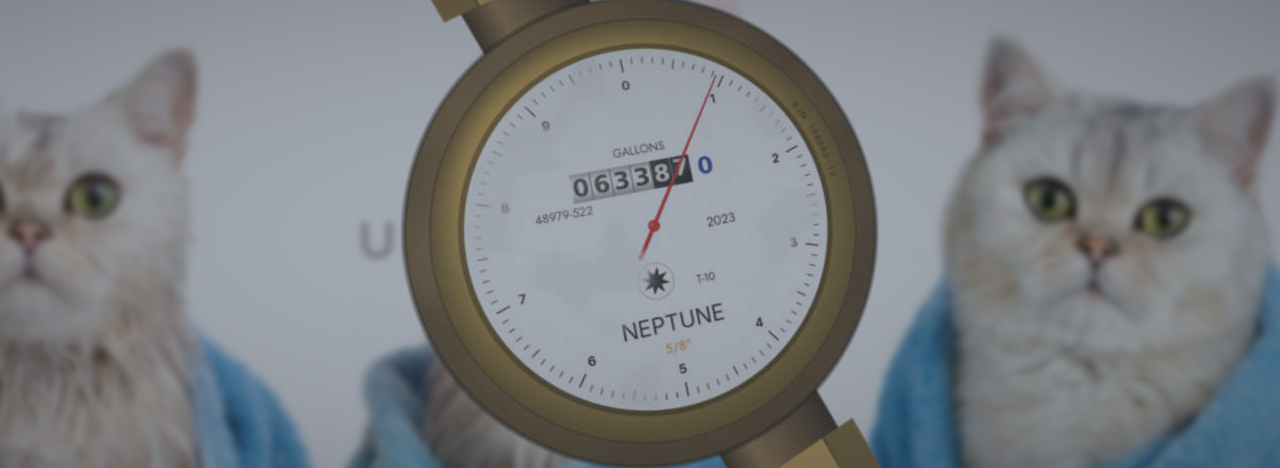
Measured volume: gal 633870.9
